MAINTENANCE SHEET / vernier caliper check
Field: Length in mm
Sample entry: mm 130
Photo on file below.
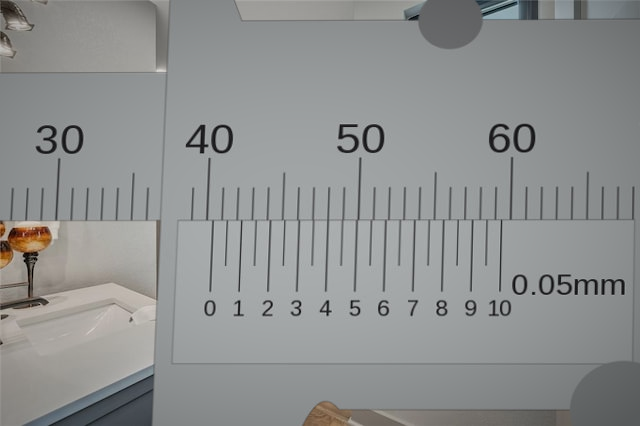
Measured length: mm 40.4
